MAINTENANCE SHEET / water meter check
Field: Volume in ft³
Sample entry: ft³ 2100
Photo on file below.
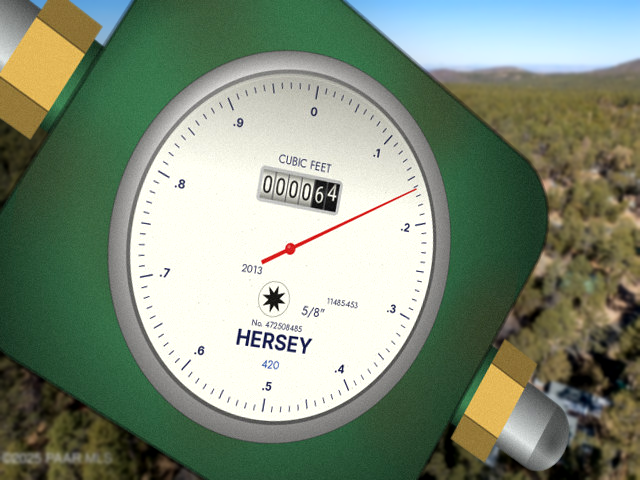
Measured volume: ft³ 64.16
